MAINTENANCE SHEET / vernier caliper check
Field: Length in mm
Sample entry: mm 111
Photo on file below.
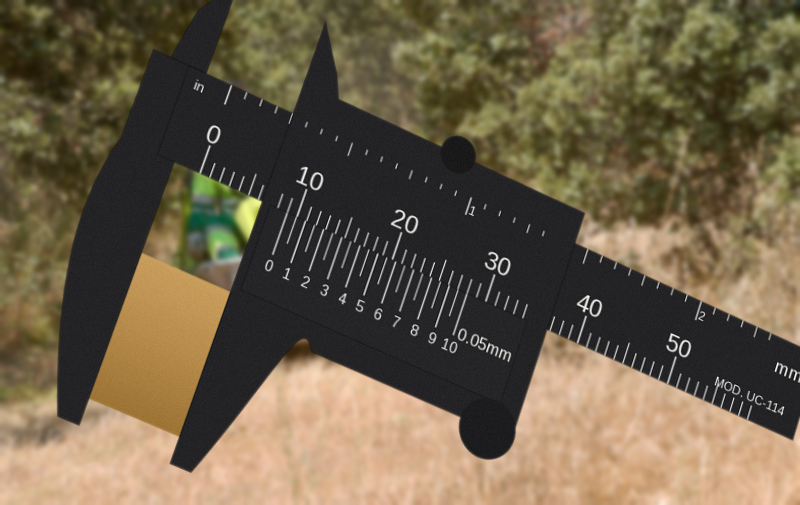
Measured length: mm 9.0
